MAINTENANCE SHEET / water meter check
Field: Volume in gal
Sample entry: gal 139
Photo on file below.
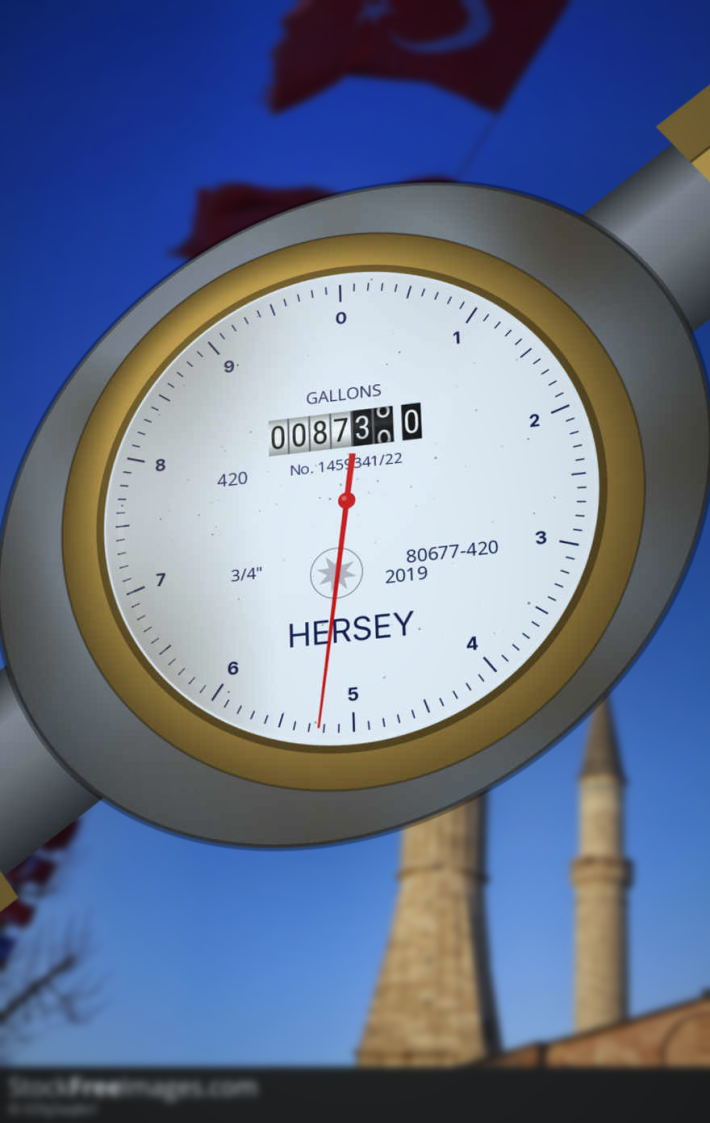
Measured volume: gal 87385.2
